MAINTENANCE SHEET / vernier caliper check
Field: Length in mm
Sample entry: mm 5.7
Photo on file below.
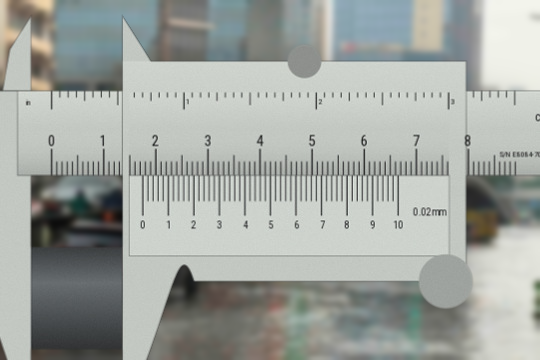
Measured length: mm 17.5
